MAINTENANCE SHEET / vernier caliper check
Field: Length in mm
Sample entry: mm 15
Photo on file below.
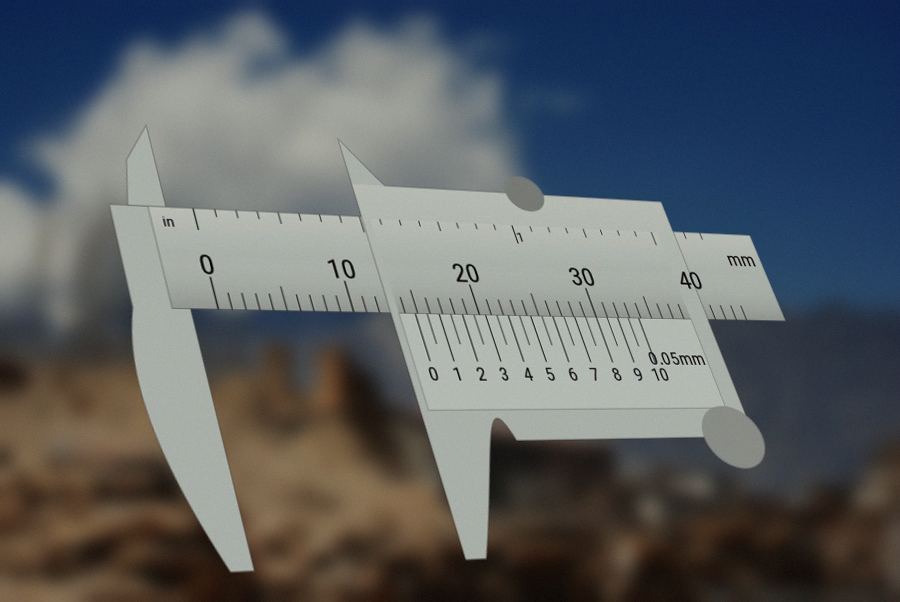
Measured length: mm 14.8
